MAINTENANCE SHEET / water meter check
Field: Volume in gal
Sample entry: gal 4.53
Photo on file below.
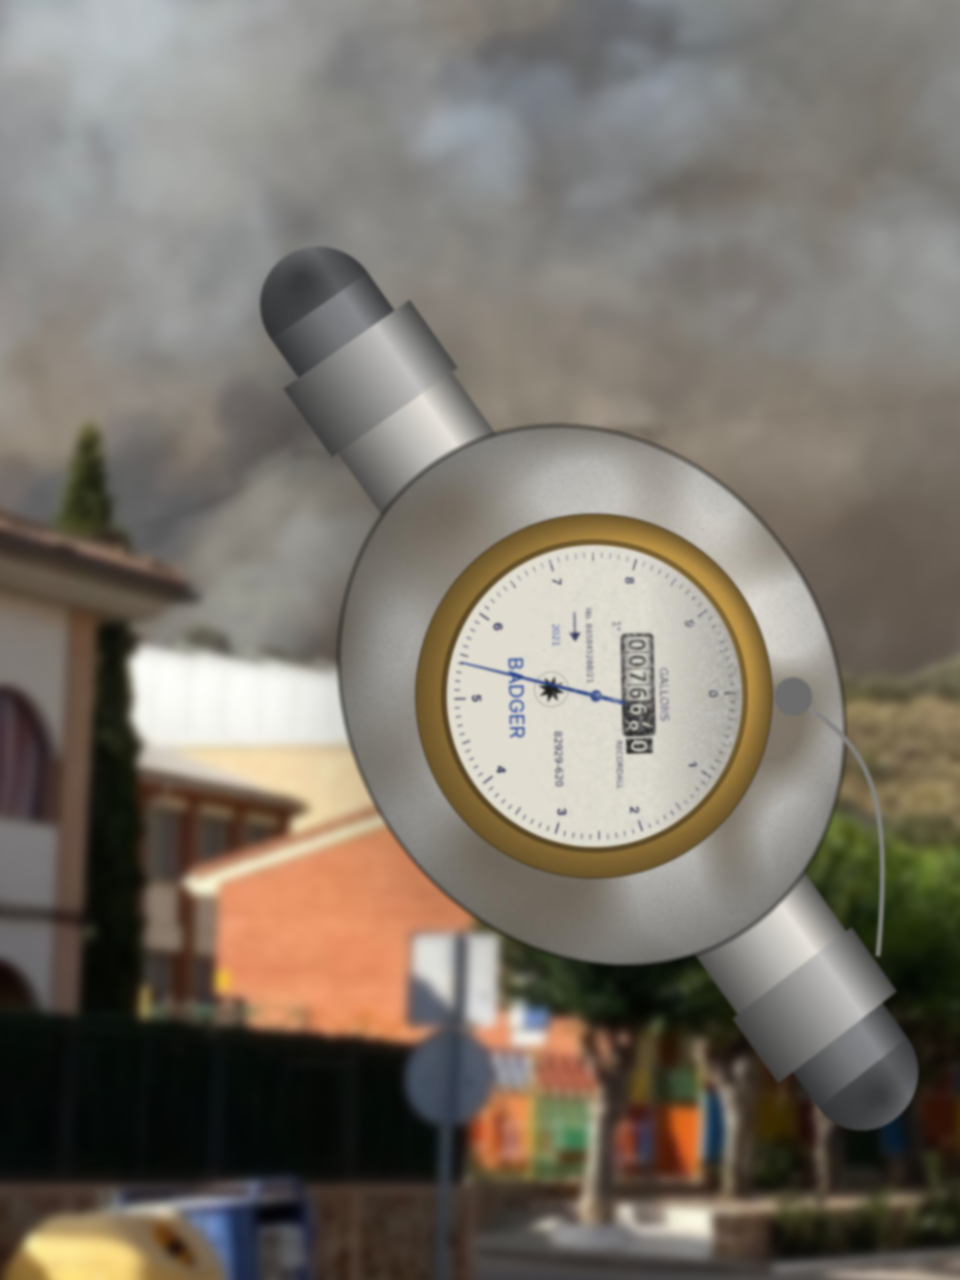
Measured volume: gal 76675.4
